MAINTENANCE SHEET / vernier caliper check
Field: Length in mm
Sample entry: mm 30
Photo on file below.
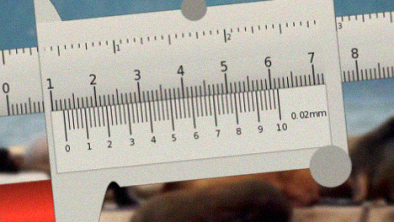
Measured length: mm 12.5
